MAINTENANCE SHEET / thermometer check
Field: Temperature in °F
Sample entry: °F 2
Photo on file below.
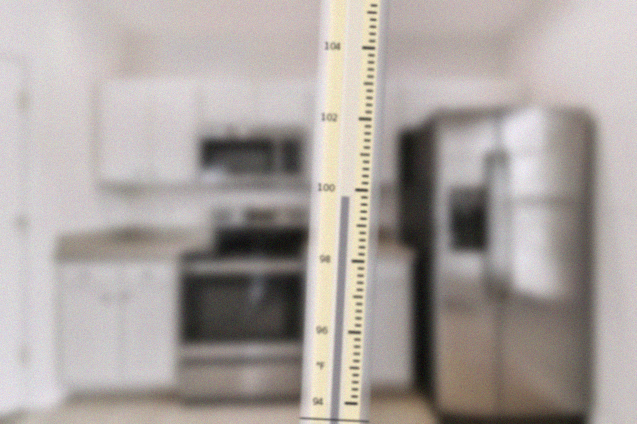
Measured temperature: °F 99.8
